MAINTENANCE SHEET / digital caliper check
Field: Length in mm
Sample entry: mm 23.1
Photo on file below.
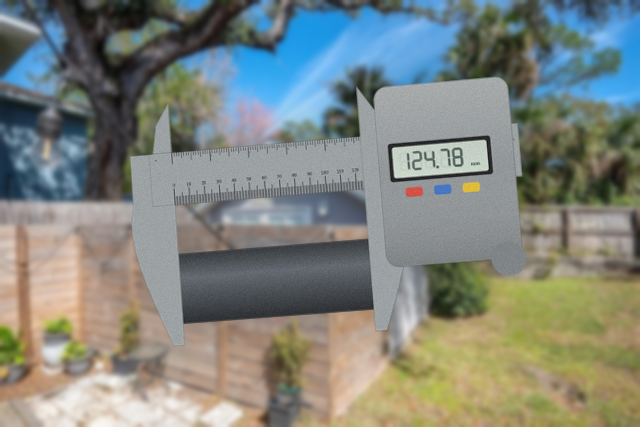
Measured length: mm 124.78
